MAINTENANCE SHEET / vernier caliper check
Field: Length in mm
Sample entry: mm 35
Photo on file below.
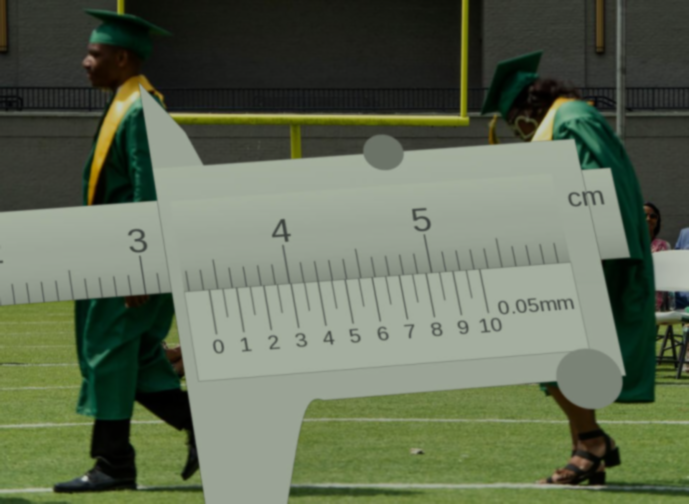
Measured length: mm 34.4
